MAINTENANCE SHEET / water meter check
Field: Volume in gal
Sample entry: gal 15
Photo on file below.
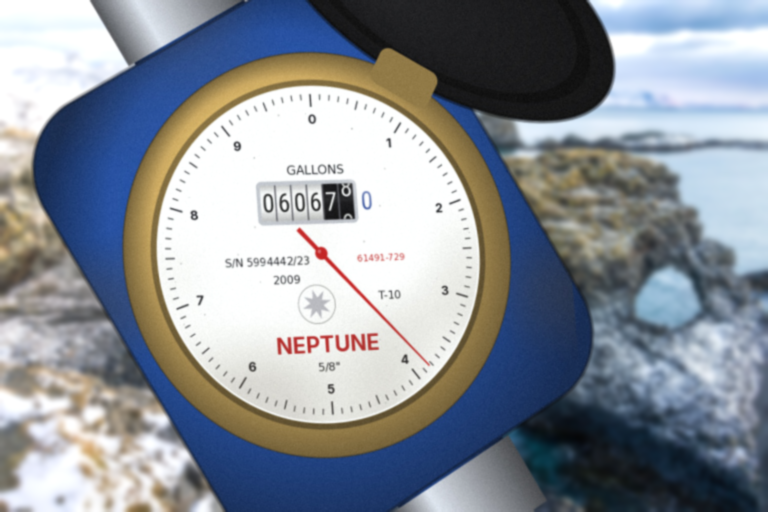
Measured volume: gal 606783.8
